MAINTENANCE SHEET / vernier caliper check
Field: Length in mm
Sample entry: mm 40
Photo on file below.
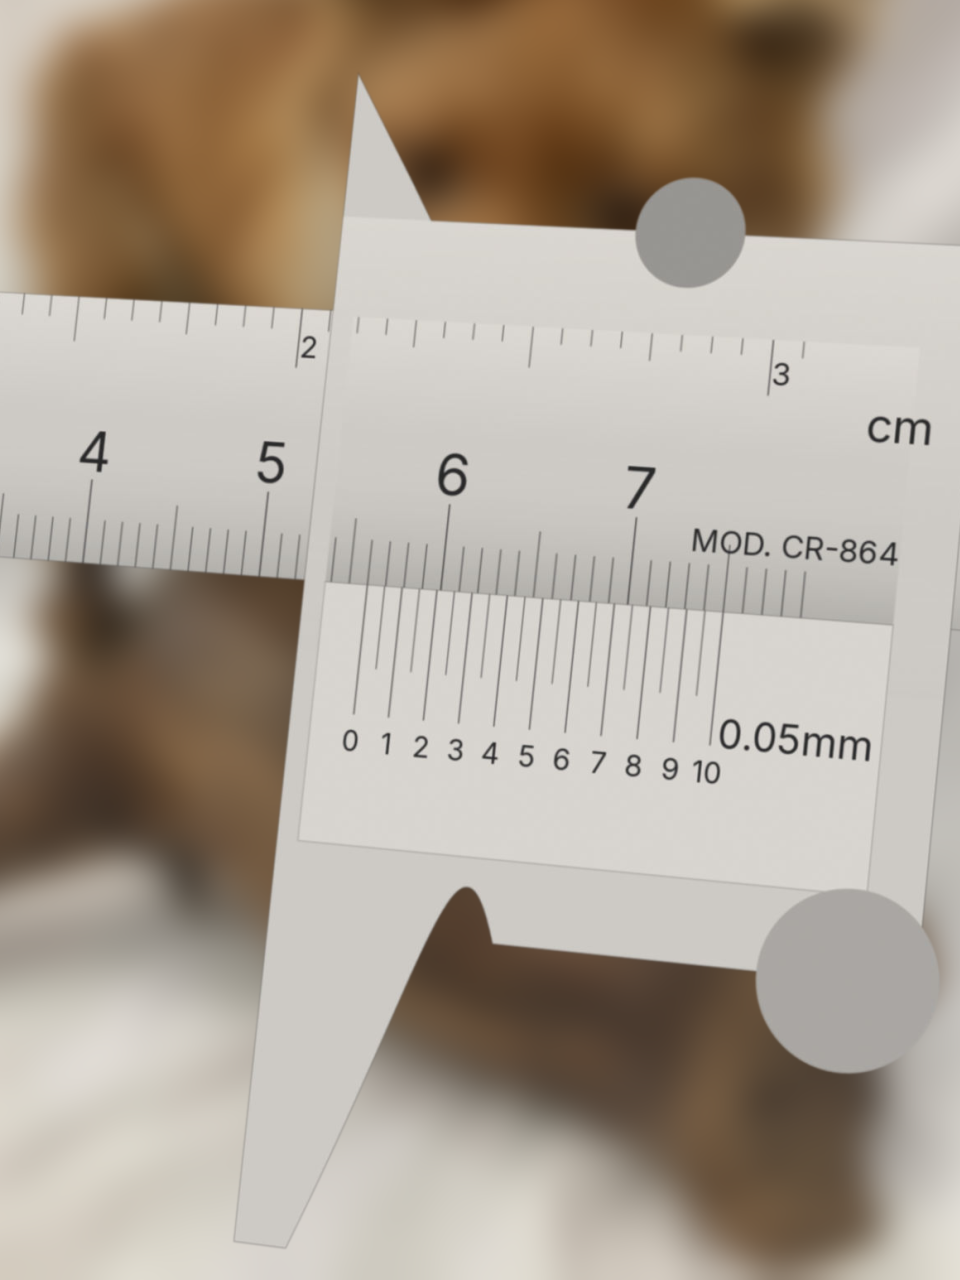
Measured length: mm 56.0
